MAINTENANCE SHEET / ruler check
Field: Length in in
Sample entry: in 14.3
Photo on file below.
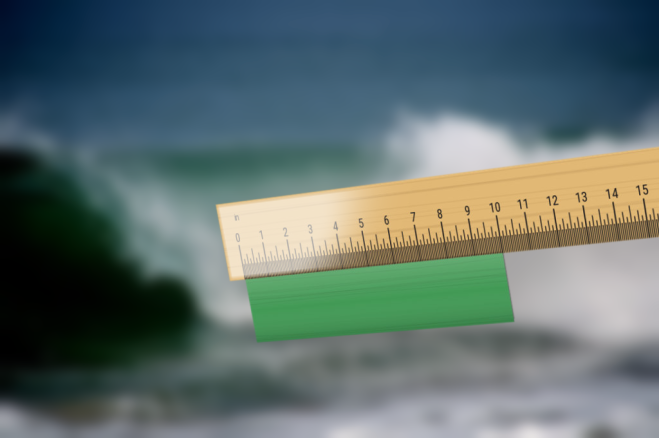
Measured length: in 10
